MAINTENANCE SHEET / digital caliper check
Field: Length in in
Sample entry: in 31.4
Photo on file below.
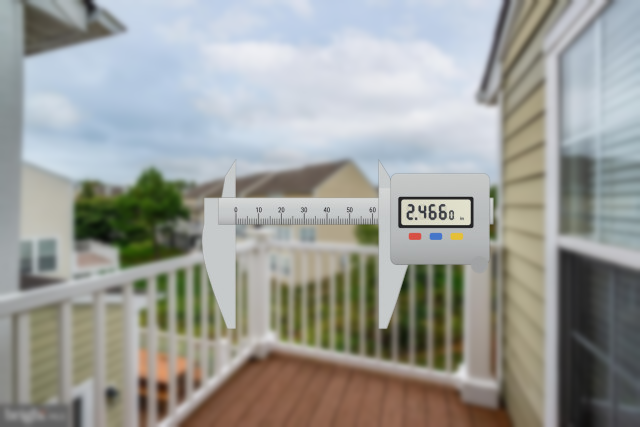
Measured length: in 2.4660
